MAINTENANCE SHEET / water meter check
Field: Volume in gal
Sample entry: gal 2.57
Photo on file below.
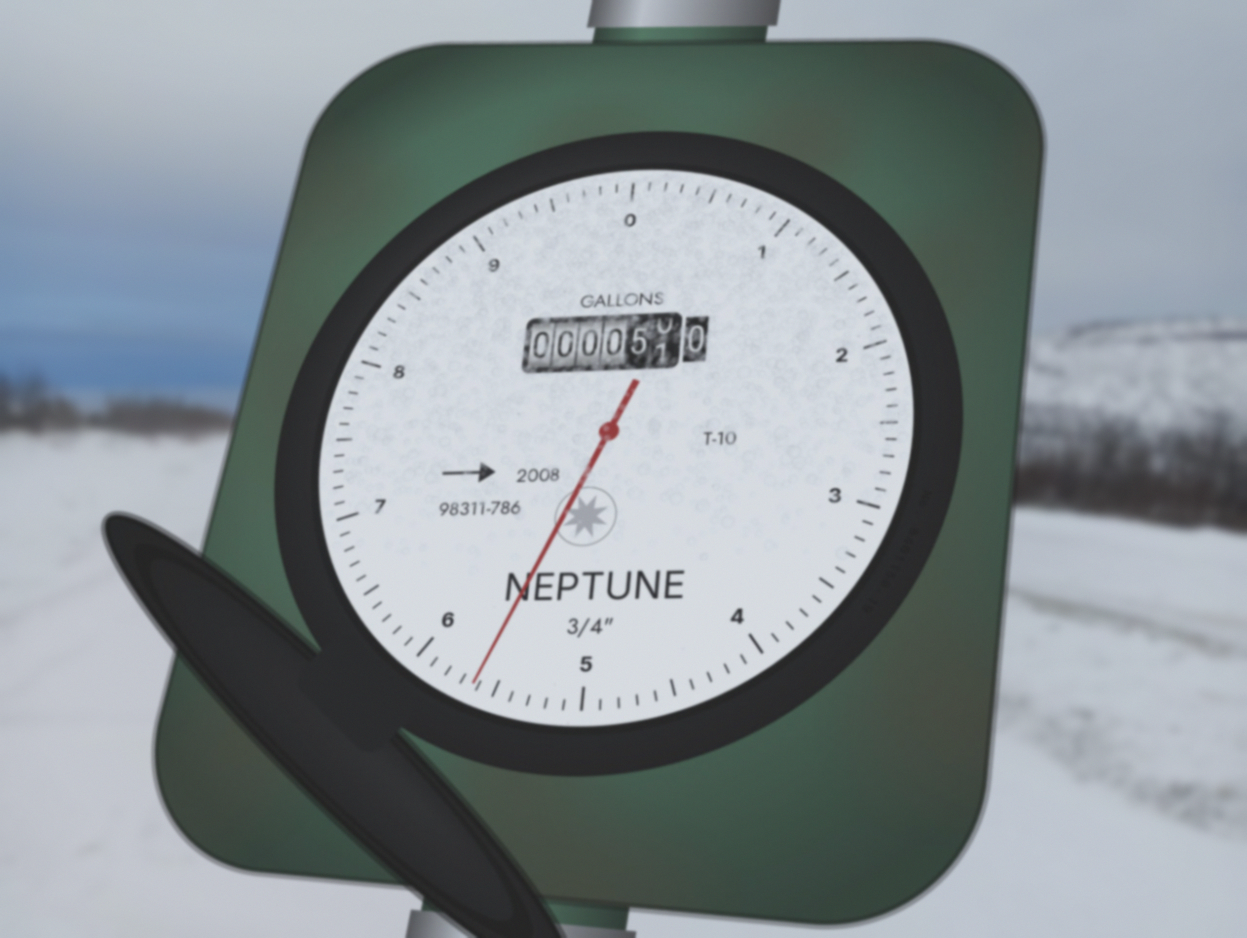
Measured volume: gal 505.6
